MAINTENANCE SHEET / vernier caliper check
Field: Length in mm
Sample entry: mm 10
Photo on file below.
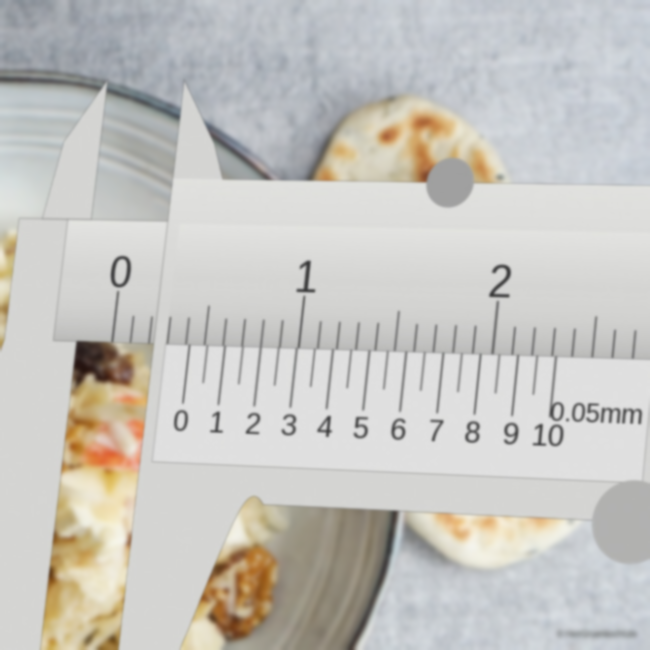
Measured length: mm 4.2
